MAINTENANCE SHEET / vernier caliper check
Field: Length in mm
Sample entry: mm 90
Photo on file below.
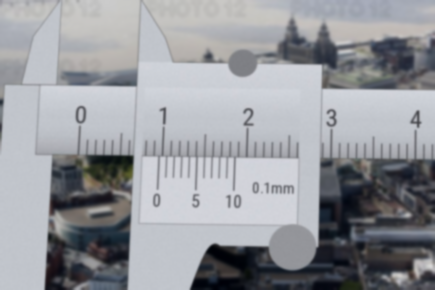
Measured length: mm 9.6
